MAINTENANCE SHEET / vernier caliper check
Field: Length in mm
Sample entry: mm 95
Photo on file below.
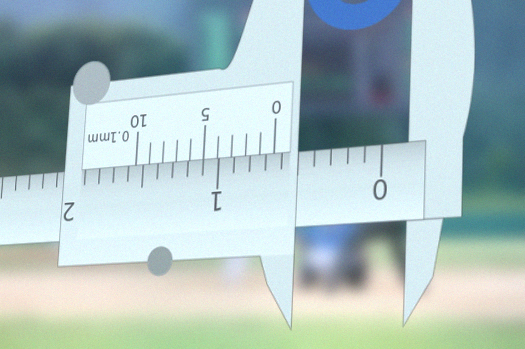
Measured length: mm 6.5
